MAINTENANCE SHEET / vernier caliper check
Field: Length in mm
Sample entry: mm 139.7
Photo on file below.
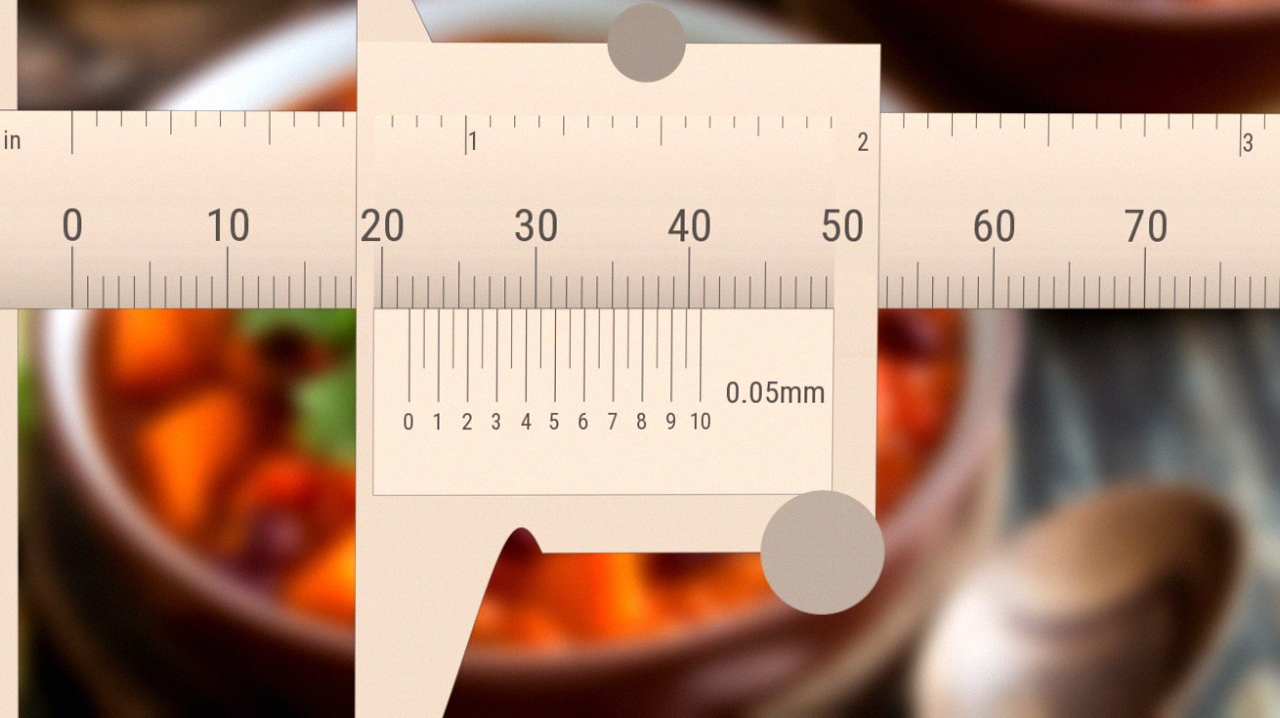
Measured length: mm 21.8
